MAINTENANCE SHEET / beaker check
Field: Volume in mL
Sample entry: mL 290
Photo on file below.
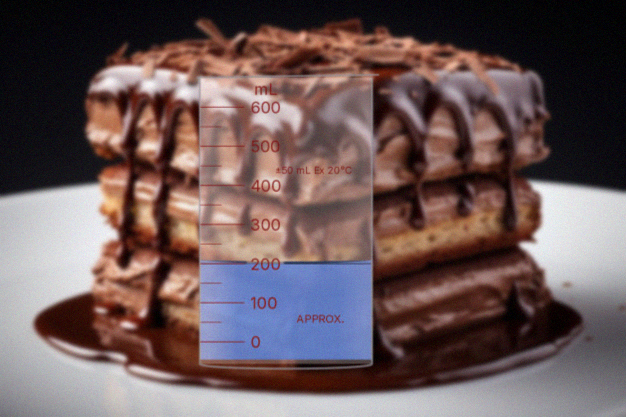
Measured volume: mL 200
